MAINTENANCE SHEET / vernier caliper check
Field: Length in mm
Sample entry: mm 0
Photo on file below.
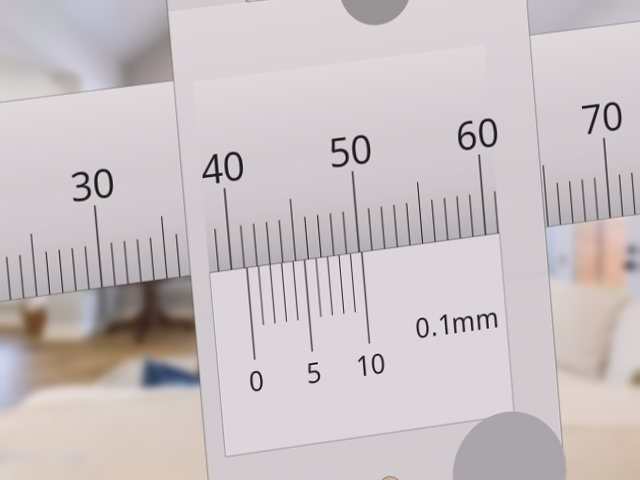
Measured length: mm 41.2
